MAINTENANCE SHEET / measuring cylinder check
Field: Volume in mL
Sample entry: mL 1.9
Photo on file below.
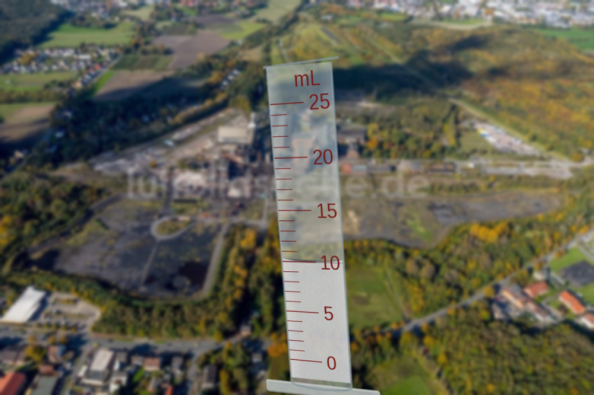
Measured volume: mL 10
